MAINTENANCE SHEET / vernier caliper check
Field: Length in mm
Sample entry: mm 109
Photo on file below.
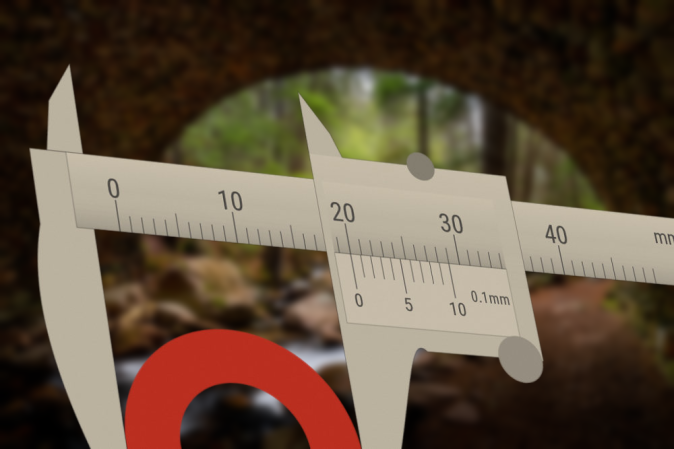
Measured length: mm 20.0
